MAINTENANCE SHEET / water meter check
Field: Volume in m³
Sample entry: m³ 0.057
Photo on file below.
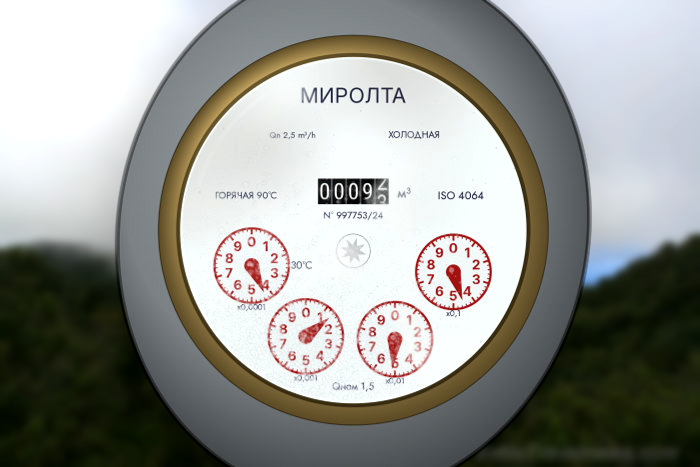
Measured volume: m³ 92.4514
